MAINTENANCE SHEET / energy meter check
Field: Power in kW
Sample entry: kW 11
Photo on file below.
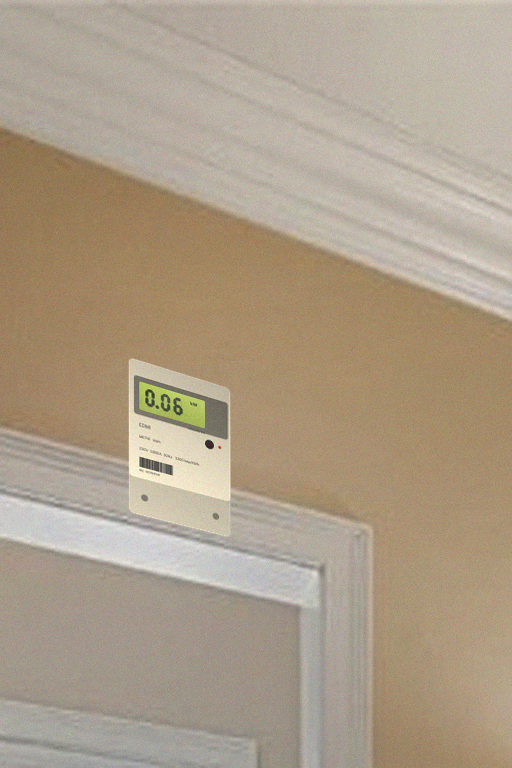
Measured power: kW 0.06
